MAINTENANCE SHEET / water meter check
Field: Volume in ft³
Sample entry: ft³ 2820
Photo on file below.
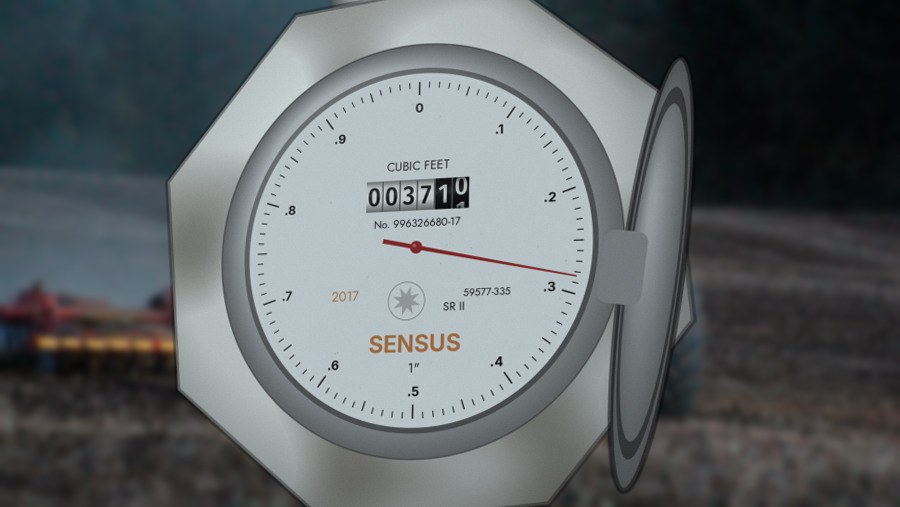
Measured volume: ft³ 3710.28
